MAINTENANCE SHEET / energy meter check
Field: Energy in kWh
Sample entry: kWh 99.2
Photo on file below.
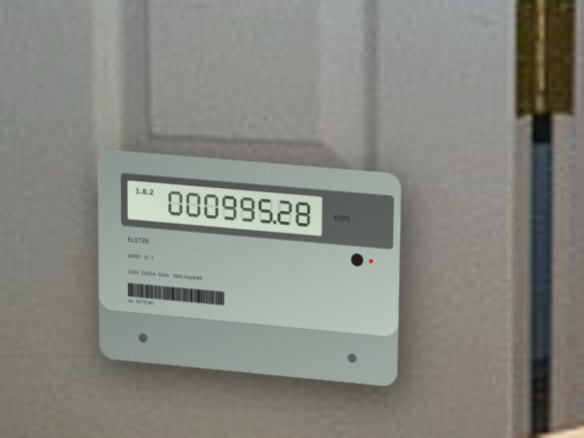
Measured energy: kWh 995.28
